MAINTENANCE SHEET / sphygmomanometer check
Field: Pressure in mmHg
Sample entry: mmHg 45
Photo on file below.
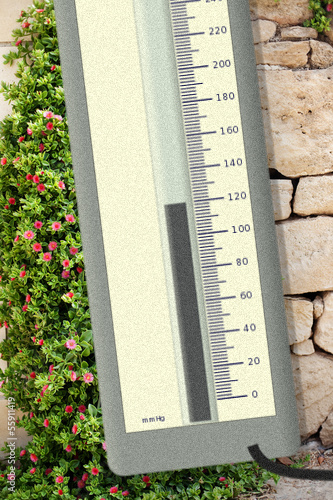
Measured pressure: mmHg 120
